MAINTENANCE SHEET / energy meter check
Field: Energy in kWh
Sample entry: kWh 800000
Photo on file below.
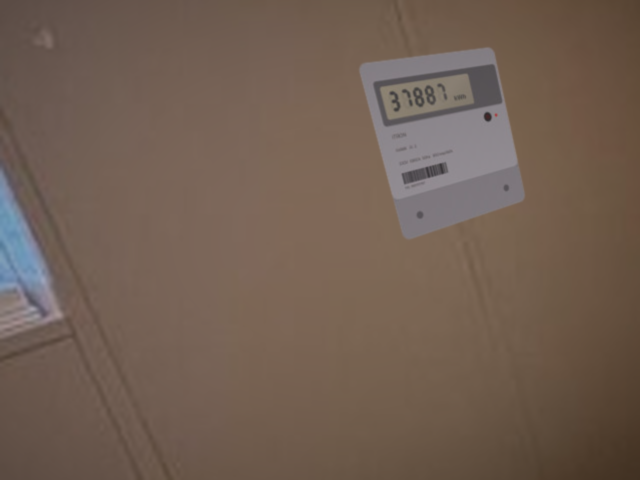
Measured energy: kWh 37887
